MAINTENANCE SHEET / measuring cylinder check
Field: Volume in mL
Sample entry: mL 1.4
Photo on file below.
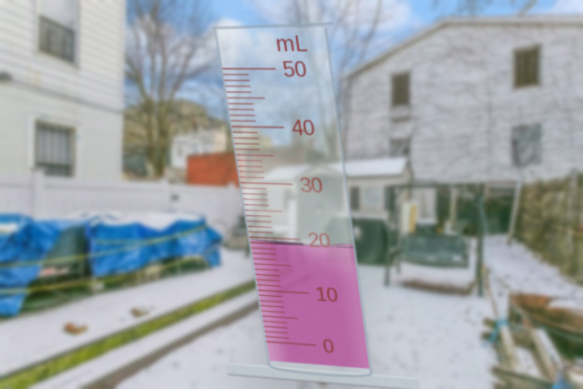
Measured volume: mL 19
